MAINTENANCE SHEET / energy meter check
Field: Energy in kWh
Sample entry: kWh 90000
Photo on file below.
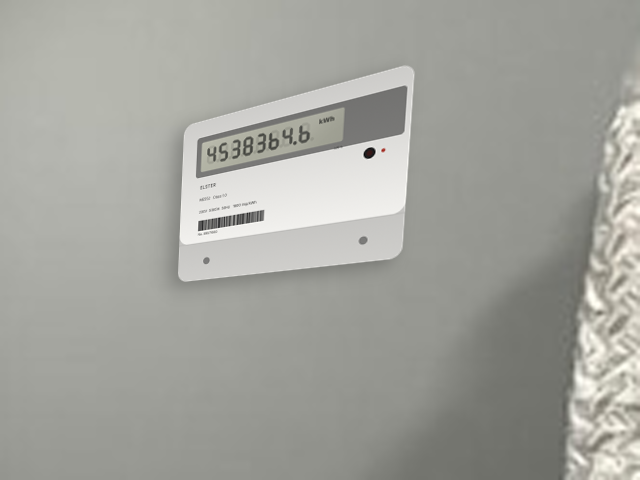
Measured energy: kWh 4538364.6
